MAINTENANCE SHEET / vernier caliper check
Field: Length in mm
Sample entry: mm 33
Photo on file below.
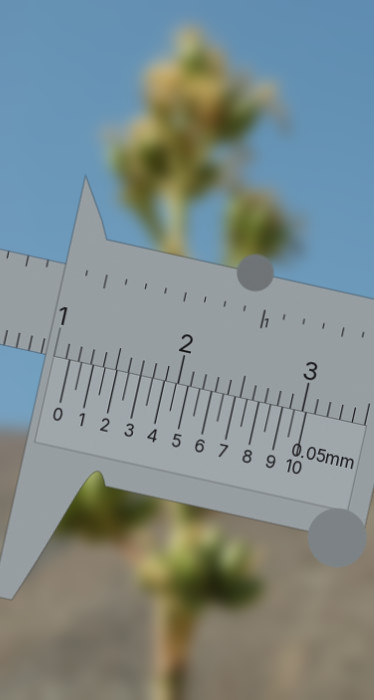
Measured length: mm 11.3
